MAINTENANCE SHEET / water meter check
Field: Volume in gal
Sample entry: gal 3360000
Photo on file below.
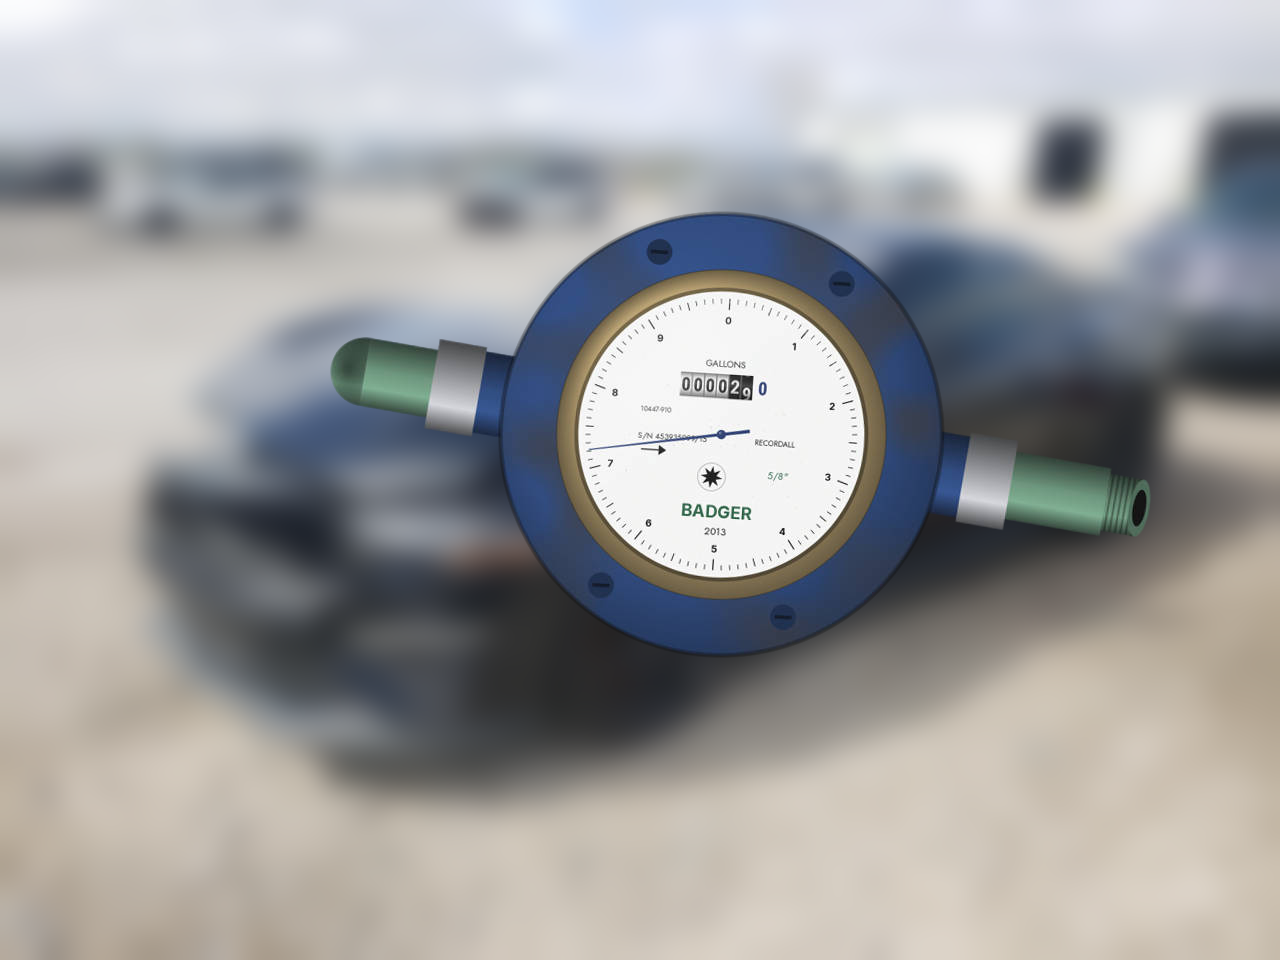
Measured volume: gal 287.2
